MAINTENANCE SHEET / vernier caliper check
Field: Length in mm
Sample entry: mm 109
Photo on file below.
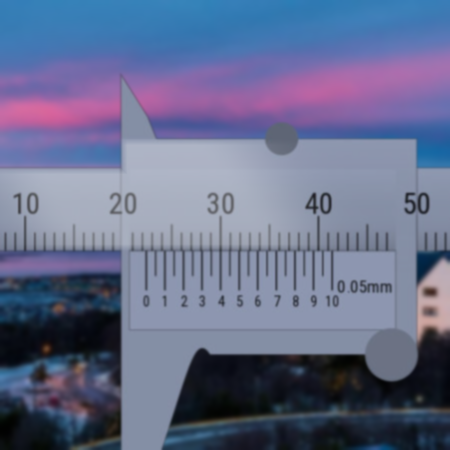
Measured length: mm 22.4
